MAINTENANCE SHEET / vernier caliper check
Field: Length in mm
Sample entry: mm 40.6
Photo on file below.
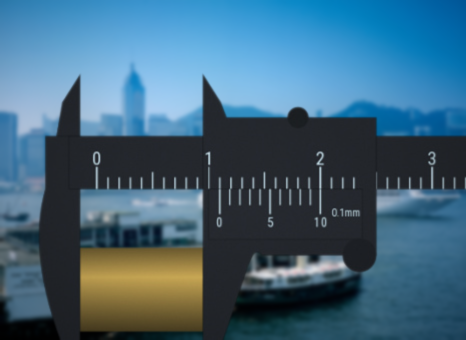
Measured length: mm 11.0
